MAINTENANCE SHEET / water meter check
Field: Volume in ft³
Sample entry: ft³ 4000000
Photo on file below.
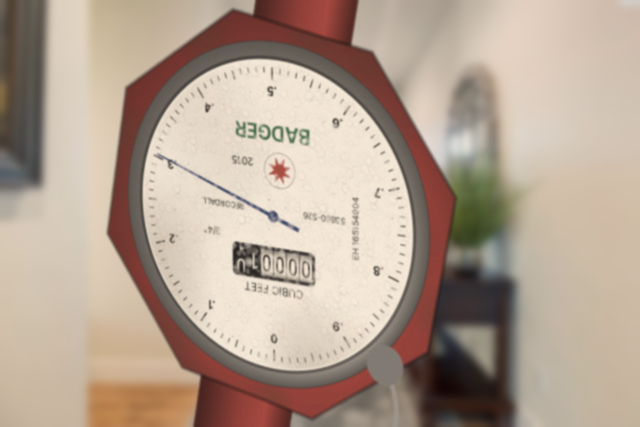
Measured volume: ft³ 10.30
